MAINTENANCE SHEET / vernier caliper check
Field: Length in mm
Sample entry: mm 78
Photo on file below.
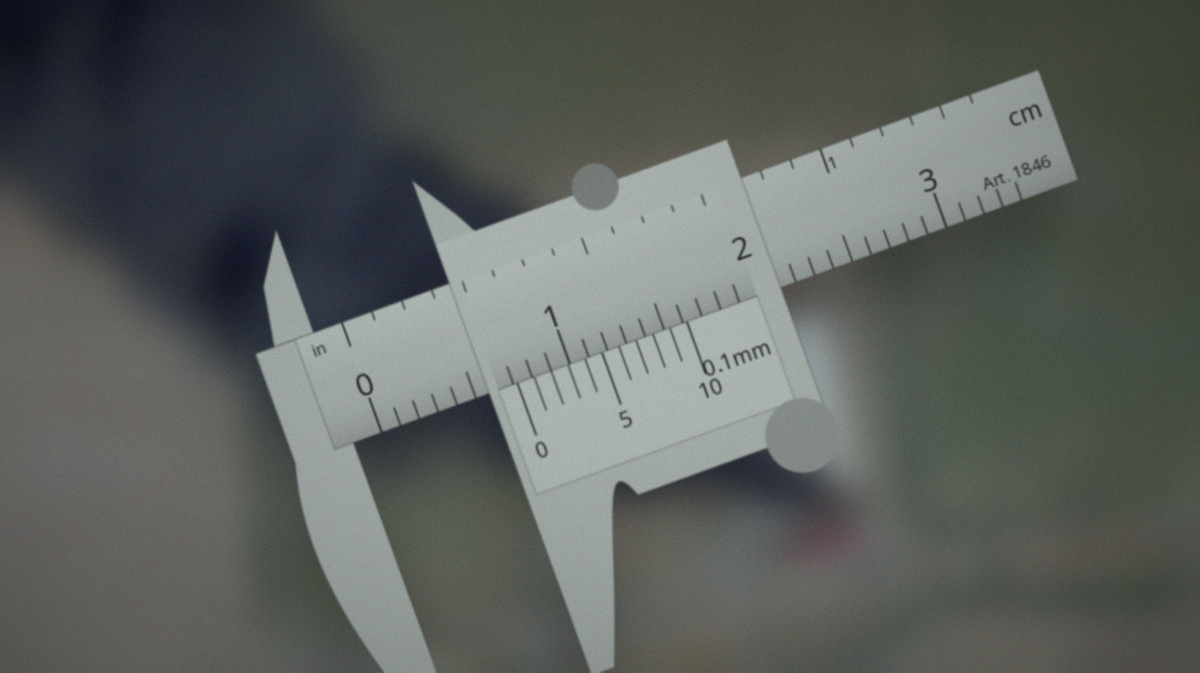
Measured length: mm 7.2
